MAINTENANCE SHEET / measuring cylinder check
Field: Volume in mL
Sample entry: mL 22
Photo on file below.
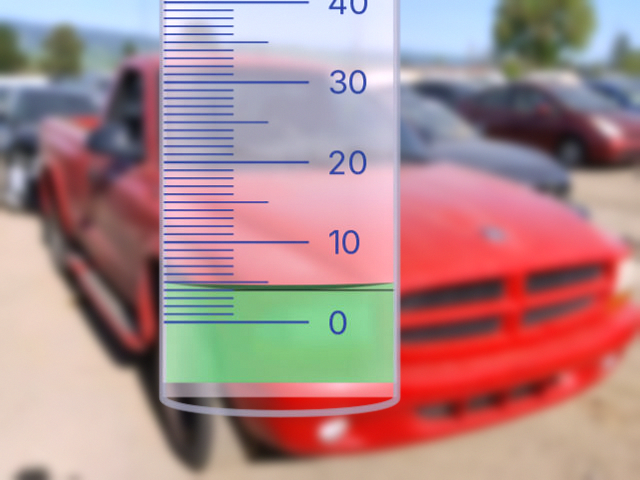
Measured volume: mL 4
